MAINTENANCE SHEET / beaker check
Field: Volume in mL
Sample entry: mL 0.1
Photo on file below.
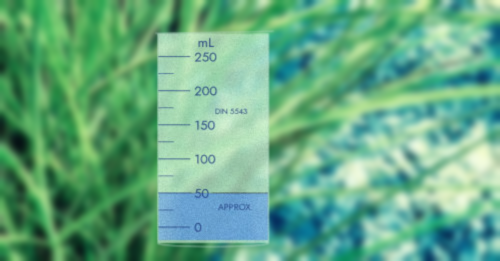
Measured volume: mL 50
